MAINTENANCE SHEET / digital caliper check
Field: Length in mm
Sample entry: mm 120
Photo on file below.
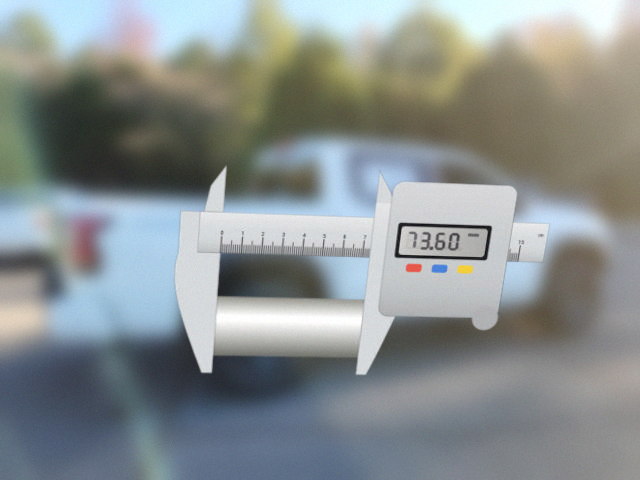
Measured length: mm 73.60
